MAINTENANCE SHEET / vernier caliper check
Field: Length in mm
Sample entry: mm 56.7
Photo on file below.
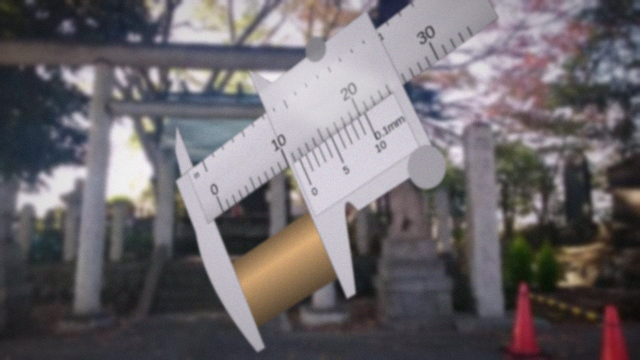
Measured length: mm 11.6
